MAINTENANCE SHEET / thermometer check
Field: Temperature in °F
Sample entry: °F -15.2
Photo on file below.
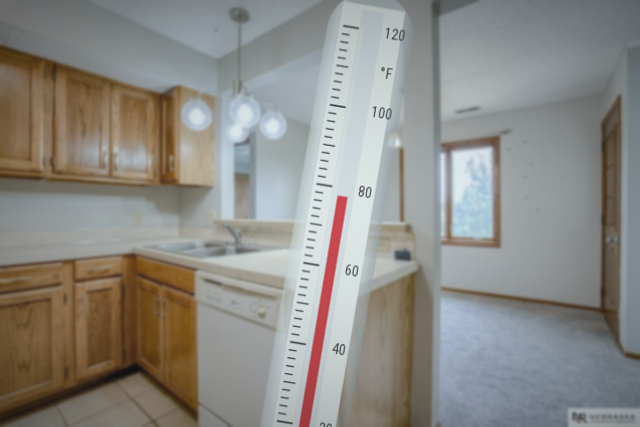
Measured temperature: °F 78
